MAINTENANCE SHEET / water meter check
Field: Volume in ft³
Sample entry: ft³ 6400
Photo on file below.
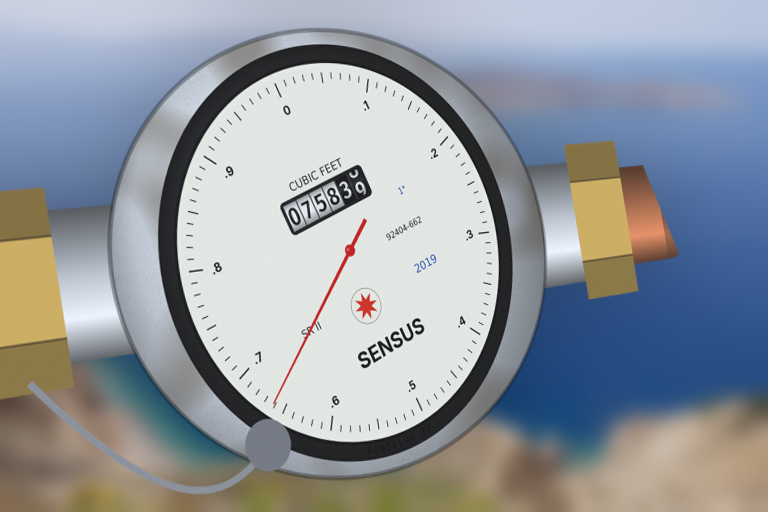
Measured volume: ft³ 75838.66
